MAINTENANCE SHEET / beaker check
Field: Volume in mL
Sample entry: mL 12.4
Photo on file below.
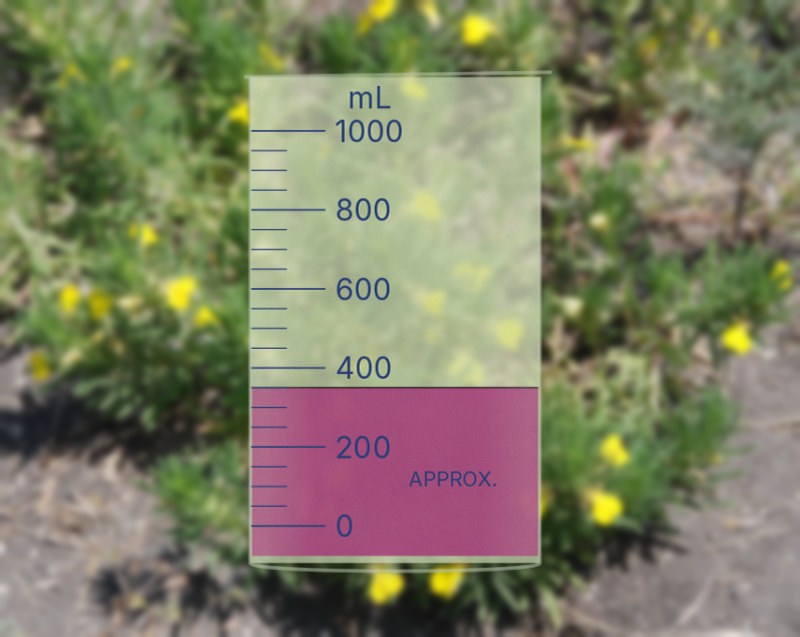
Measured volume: mL 350
